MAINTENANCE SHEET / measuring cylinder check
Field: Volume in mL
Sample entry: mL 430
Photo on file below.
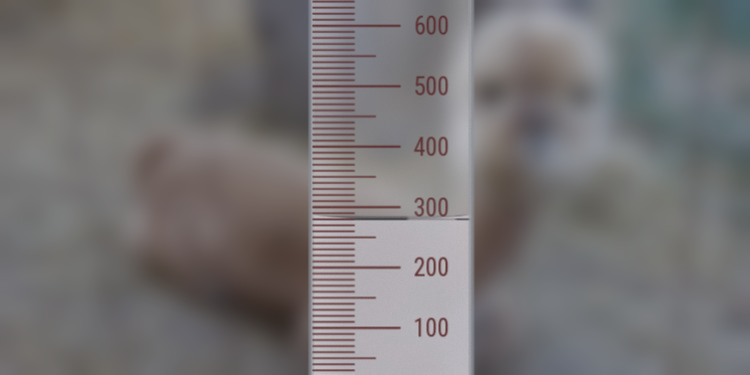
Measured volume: mL 280
